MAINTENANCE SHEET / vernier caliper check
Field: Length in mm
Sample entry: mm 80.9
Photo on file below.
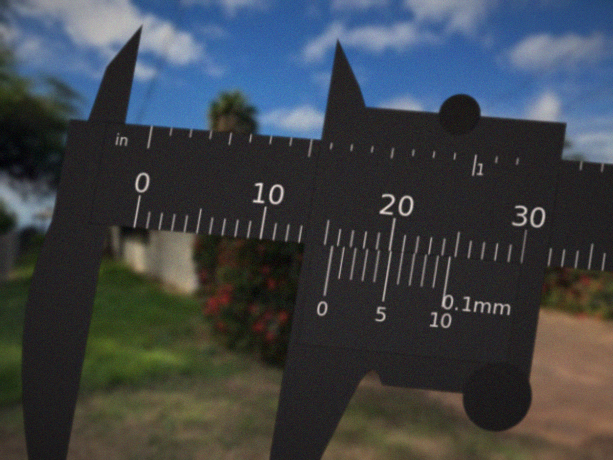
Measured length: mm 15.6
